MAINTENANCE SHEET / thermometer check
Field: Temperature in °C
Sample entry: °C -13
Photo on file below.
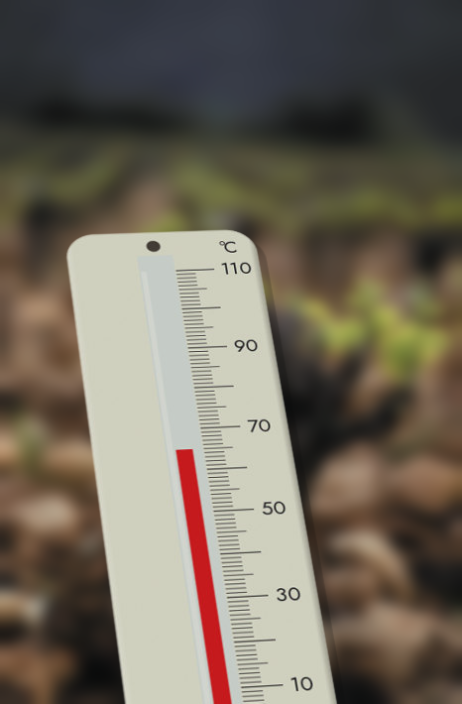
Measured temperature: °C 65
